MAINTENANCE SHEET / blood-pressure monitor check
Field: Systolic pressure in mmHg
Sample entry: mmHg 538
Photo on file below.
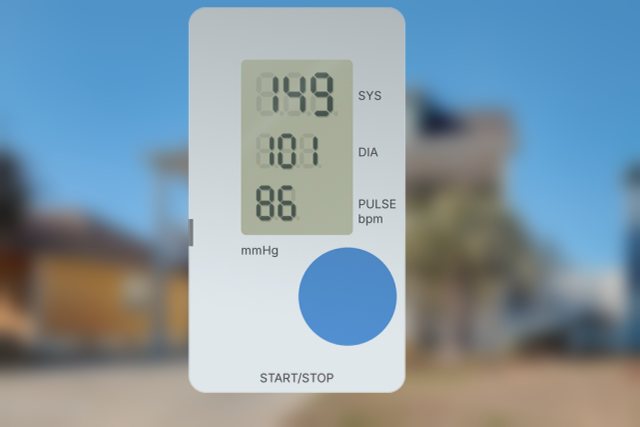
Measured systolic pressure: mmHg 149
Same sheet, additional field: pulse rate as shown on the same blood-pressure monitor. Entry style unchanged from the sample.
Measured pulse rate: bpm 86
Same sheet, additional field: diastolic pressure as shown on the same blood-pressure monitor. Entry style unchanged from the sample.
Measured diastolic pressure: mmHg 101
